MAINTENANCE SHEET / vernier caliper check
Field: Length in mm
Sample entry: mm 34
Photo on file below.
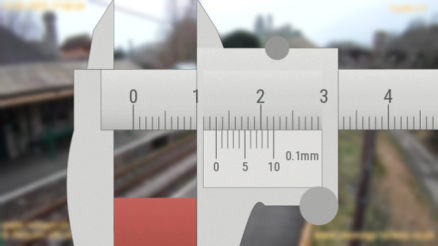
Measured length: mm 13.0
